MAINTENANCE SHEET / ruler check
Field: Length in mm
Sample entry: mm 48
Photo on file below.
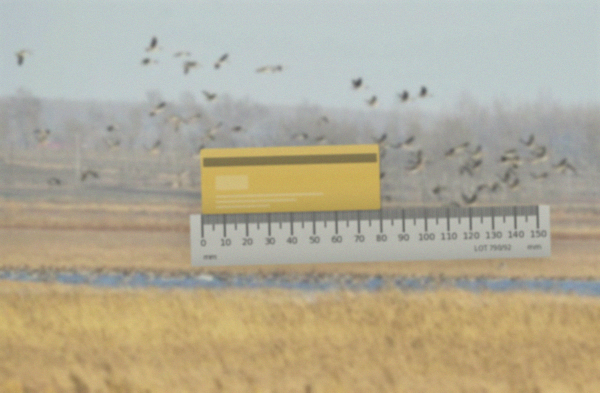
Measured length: mm 80
